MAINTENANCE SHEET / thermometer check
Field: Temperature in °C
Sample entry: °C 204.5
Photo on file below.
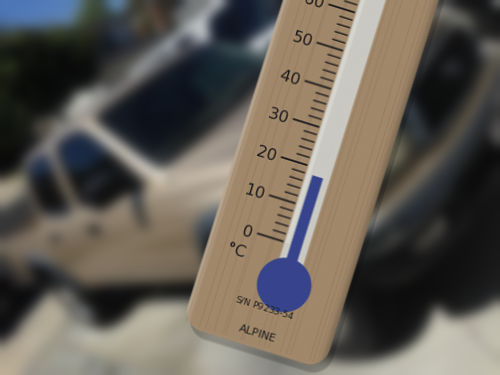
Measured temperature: °C 18
